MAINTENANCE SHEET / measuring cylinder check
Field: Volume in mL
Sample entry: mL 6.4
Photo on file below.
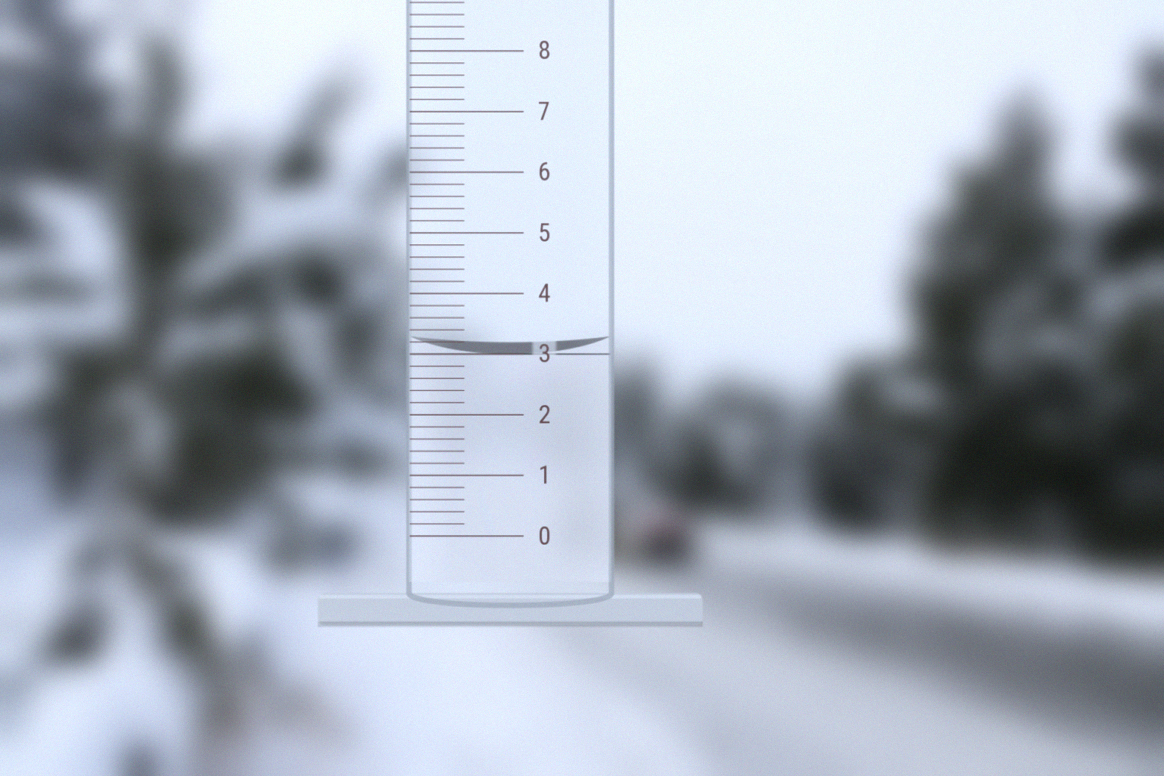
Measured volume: mL 3
